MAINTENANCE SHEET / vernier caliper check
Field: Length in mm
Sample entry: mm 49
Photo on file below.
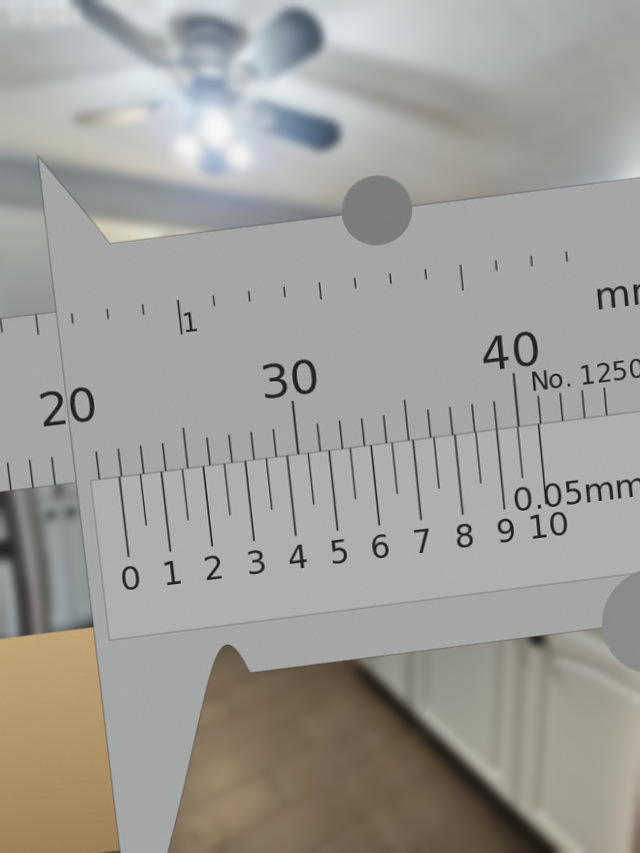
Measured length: mm 21.90
